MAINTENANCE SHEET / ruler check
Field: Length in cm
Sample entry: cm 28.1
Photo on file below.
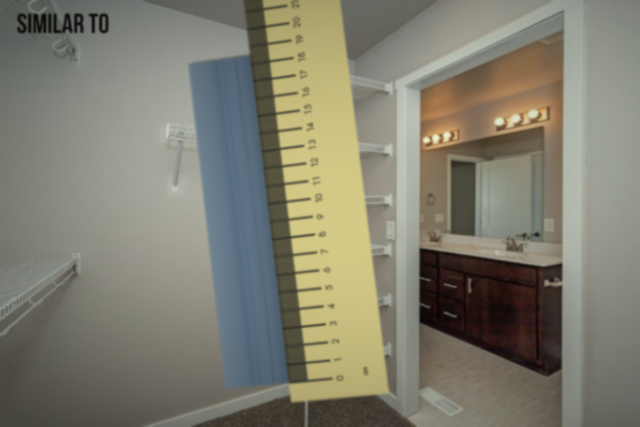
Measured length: cm 18.5
